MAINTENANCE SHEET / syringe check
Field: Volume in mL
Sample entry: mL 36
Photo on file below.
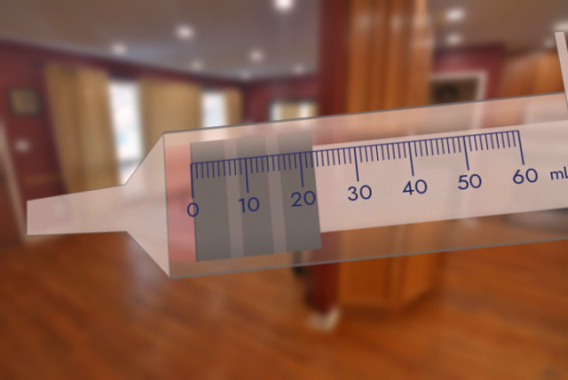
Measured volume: mL 0
